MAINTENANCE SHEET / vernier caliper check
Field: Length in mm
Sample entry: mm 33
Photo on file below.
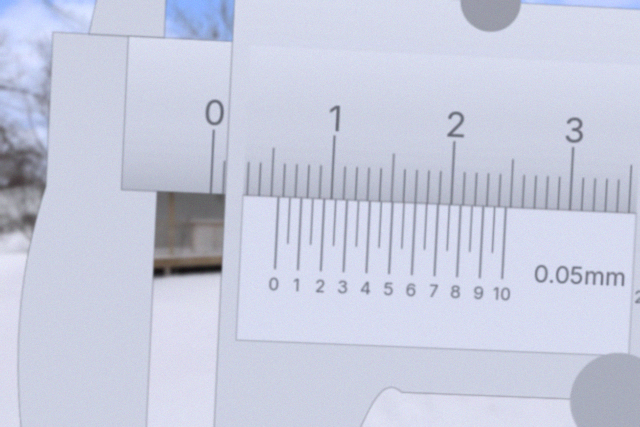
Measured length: mm 5.6
